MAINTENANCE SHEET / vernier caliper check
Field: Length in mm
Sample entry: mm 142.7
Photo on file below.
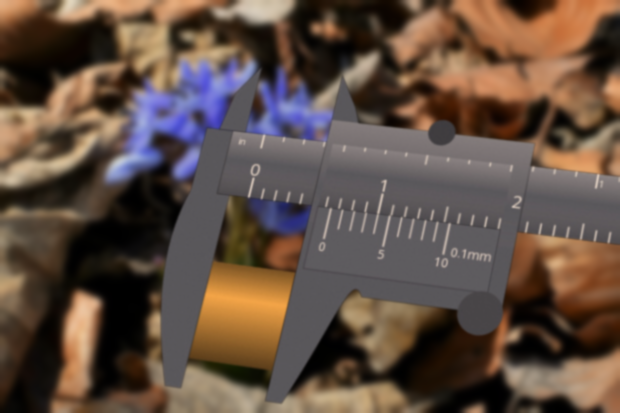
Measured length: mm 6.4
